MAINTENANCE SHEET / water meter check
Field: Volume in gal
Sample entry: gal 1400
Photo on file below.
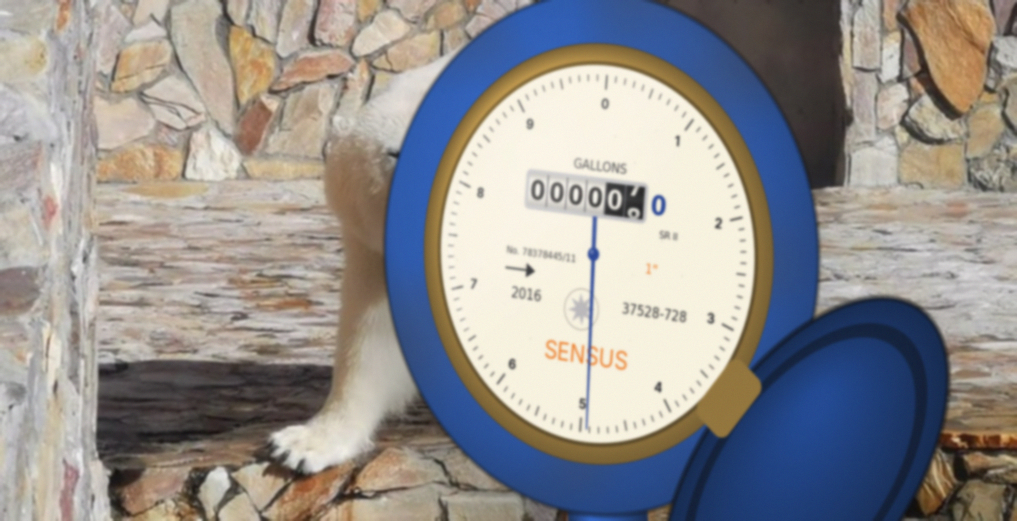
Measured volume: gal 74.9
